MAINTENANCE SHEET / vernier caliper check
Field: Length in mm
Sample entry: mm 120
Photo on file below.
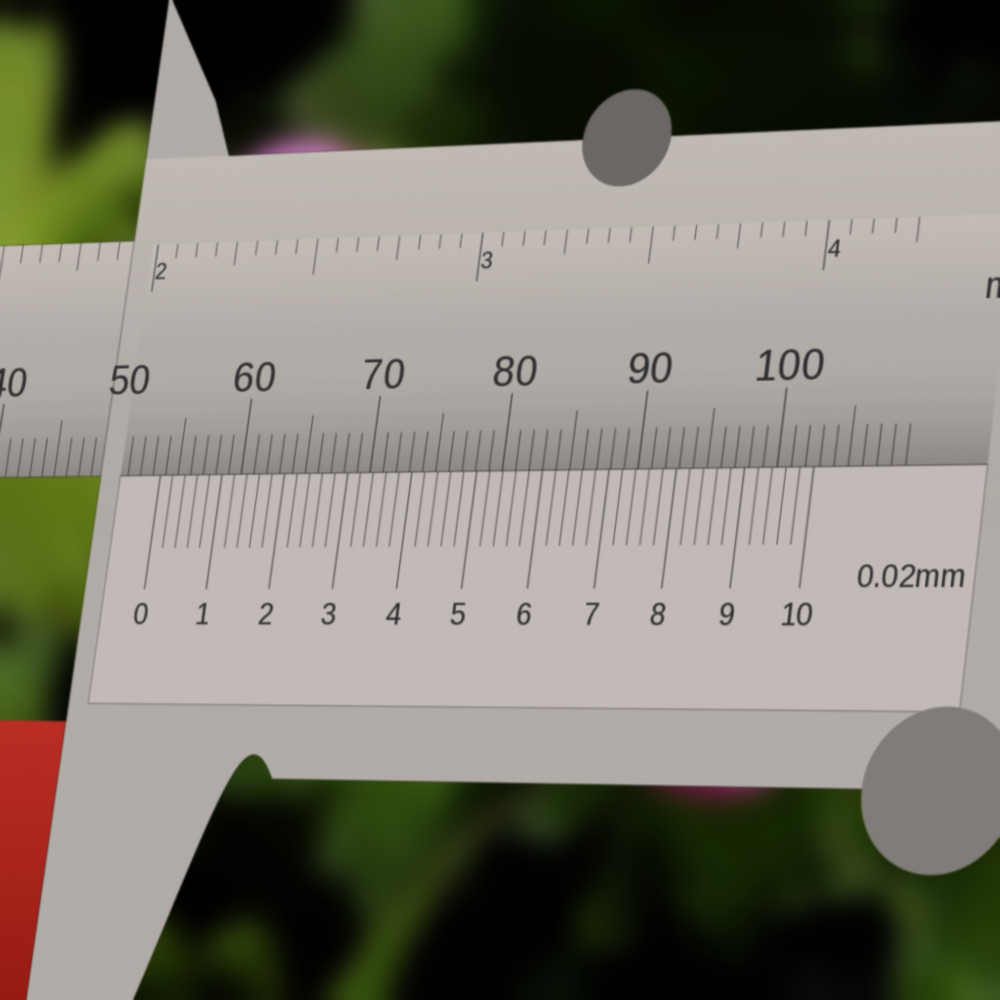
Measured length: mm 53.6
